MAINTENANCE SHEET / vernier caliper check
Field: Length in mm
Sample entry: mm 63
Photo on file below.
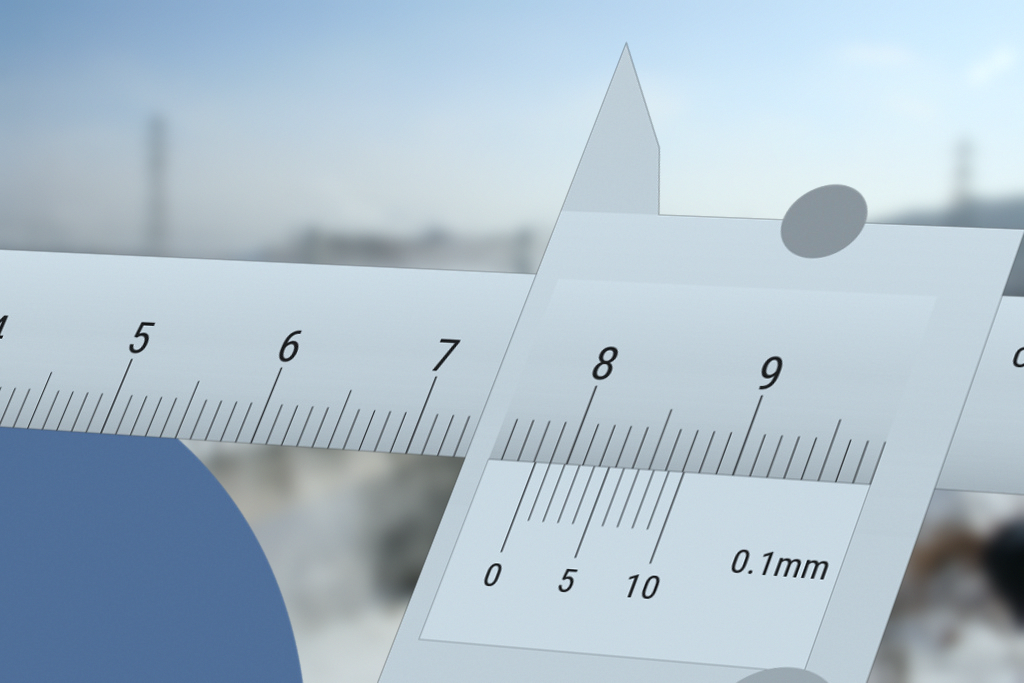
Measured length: mm 78.1
